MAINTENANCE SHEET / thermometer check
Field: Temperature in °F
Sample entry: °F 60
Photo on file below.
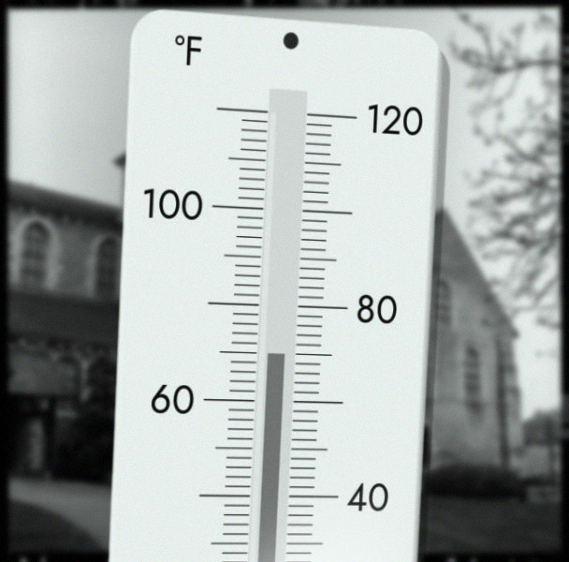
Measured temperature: °F 70
